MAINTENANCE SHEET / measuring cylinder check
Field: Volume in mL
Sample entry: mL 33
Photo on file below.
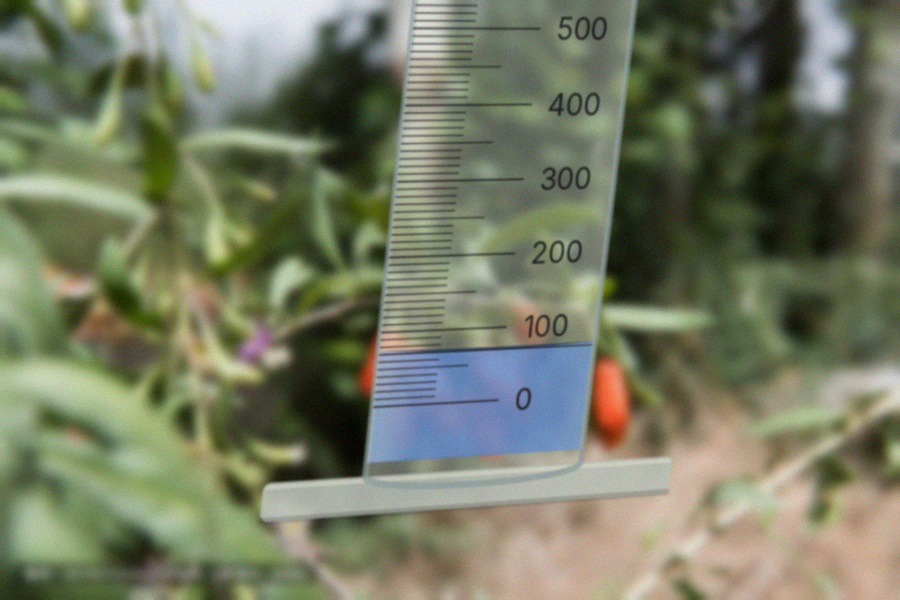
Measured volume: mL 70
